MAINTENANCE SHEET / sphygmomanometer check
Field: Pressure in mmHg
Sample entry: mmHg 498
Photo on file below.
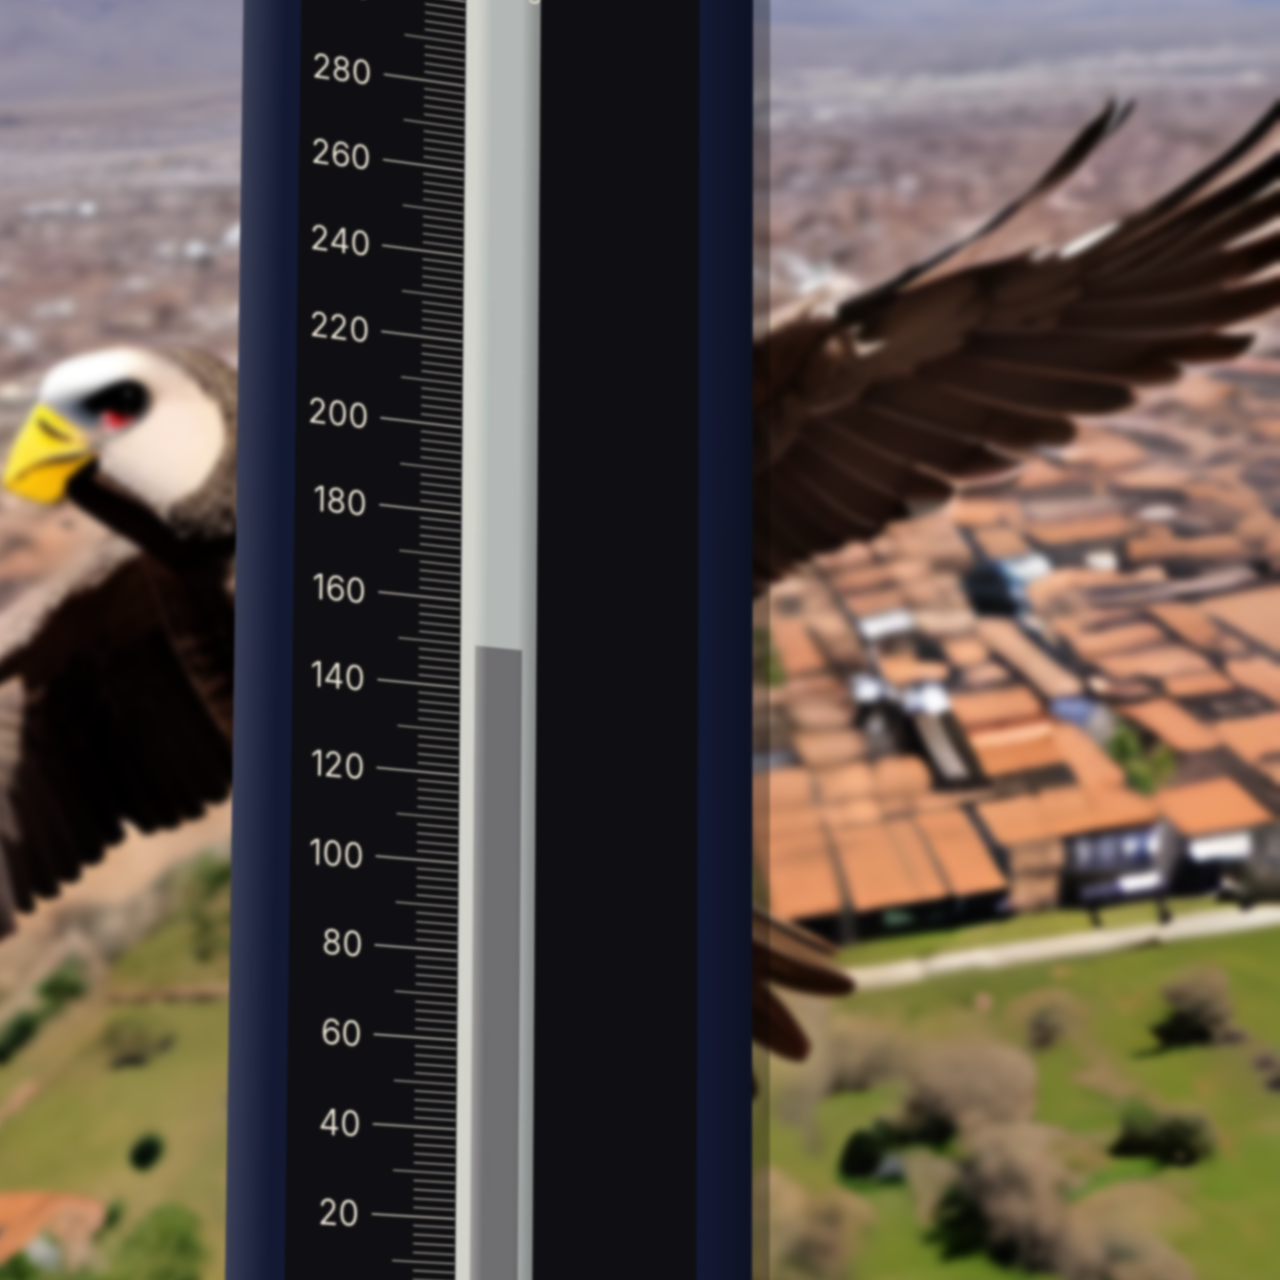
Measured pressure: mmHg 150
